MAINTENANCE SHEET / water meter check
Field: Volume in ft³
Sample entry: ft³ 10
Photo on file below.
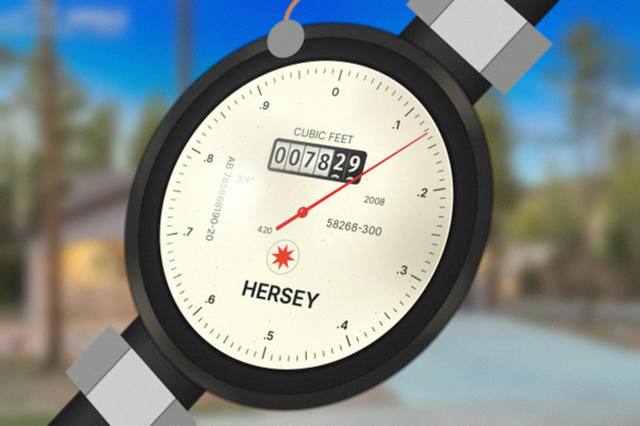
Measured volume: ft³ 7829.13
